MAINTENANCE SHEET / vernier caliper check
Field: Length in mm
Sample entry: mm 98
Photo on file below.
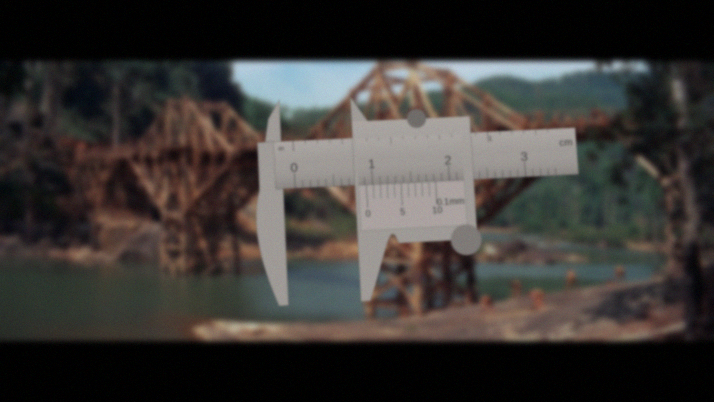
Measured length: mm 9.2
